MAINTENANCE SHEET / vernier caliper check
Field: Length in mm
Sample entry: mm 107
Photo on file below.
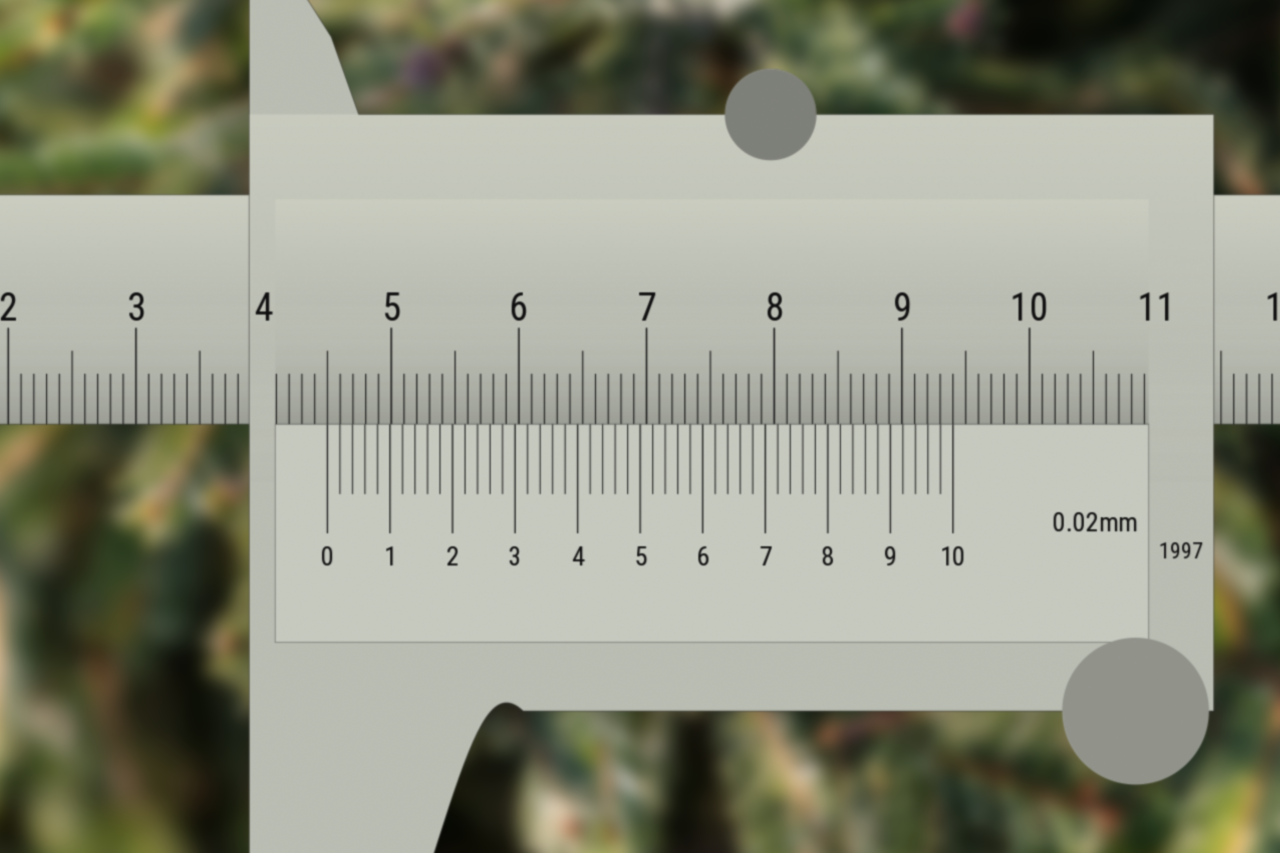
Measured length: mm 45.0
